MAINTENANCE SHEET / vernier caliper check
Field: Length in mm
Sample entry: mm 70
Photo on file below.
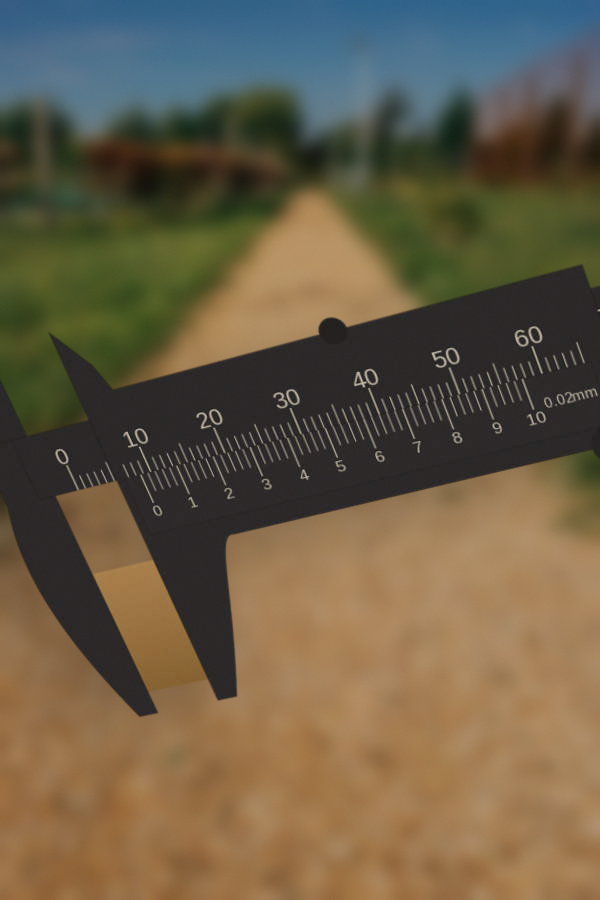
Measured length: mm 8.6
